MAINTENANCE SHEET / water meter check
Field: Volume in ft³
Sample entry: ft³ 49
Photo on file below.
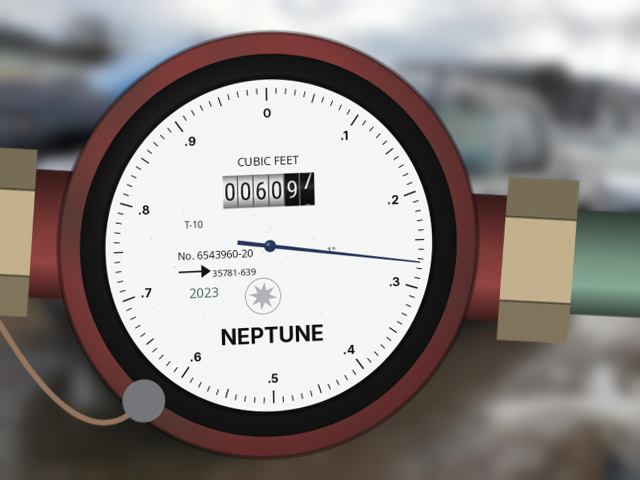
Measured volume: ft³ 6097.27
